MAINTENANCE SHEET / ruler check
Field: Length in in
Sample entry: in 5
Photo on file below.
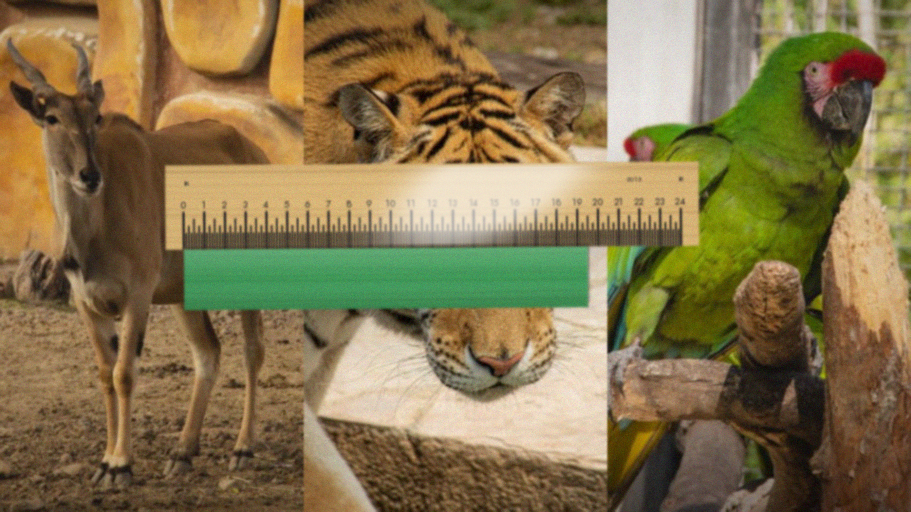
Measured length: in 19.5
